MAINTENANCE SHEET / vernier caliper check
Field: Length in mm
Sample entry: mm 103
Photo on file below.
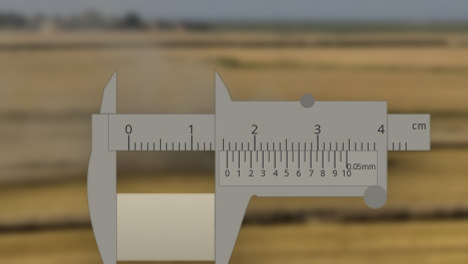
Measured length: mm 15.6
